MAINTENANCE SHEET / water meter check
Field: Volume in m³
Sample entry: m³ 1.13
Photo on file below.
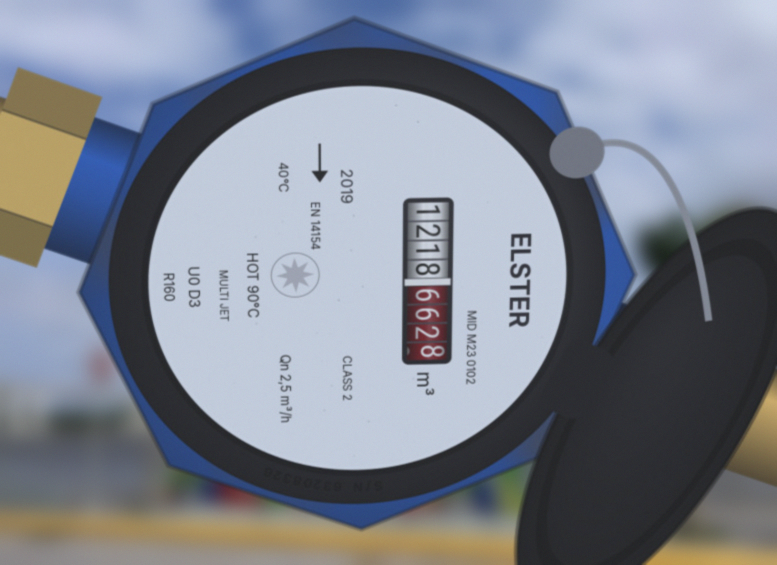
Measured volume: m³ 1218.6628
